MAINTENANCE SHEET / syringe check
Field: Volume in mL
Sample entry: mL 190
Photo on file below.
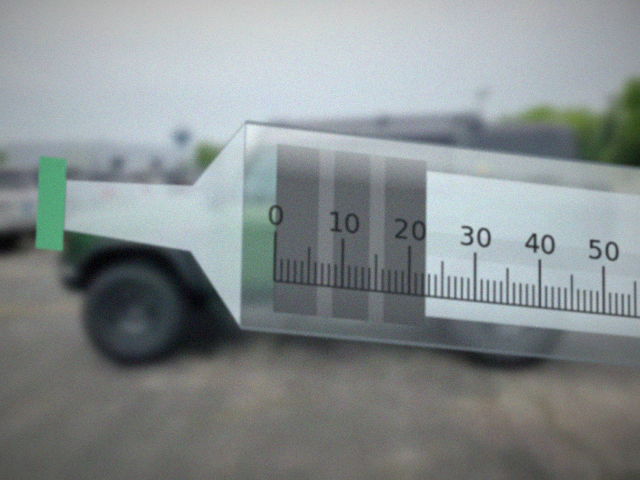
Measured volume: mL 0
